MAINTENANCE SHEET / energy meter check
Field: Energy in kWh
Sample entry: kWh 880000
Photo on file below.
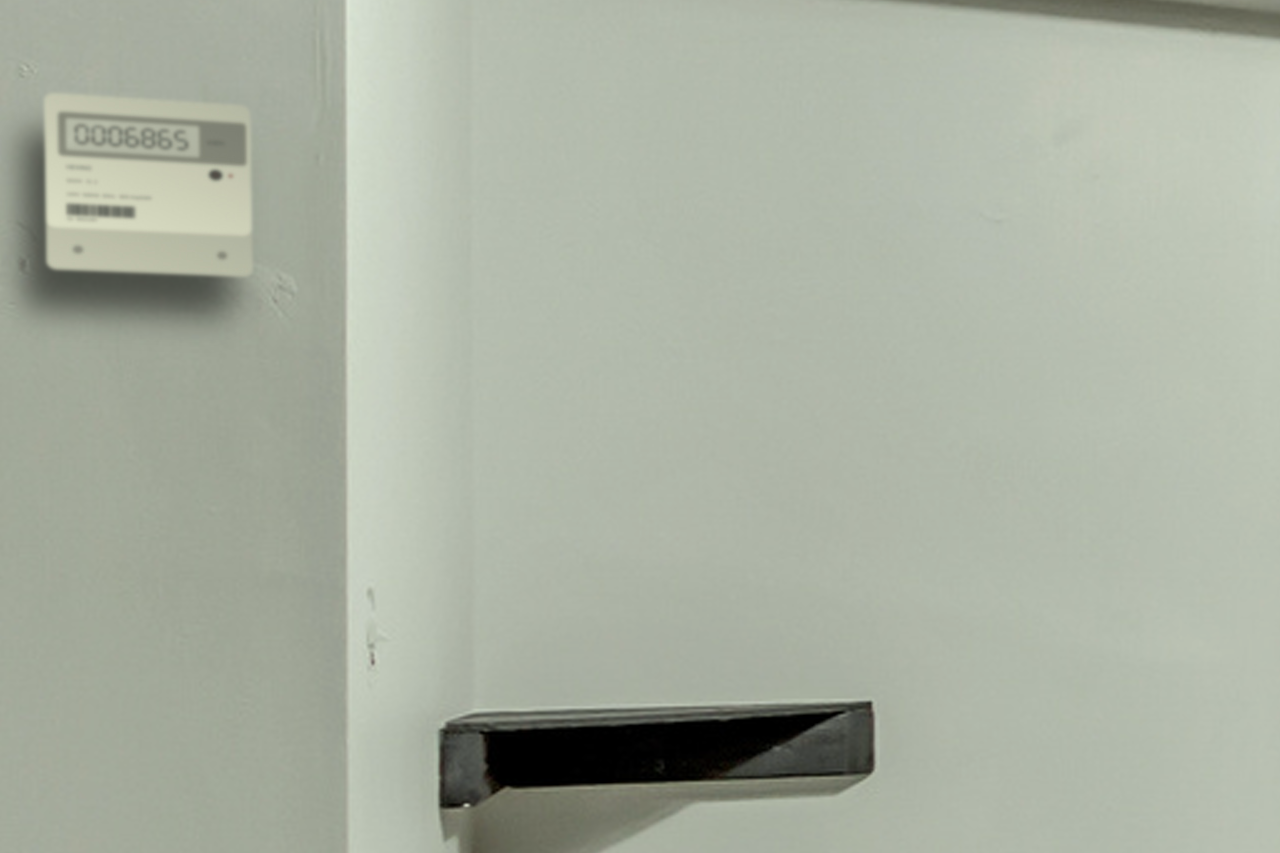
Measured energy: kWh 6865
